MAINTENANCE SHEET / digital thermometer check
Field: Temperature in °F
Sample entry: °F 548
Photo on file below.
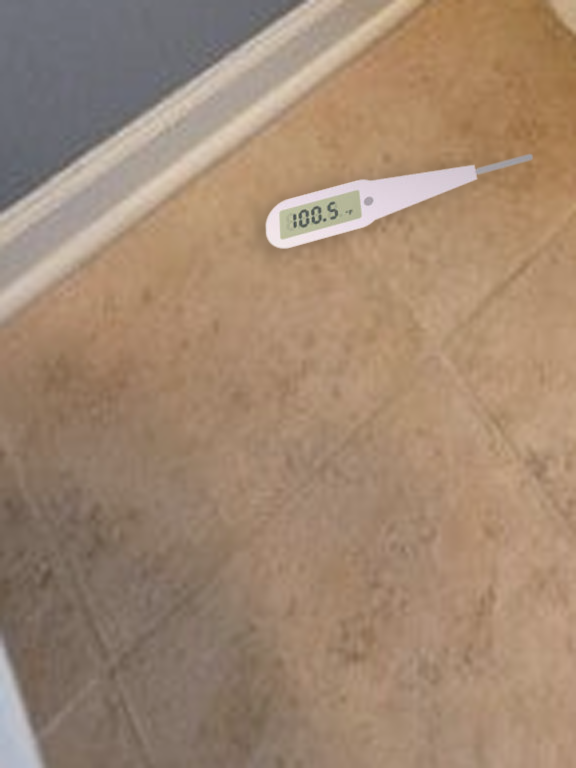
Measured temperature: °F 100.5
